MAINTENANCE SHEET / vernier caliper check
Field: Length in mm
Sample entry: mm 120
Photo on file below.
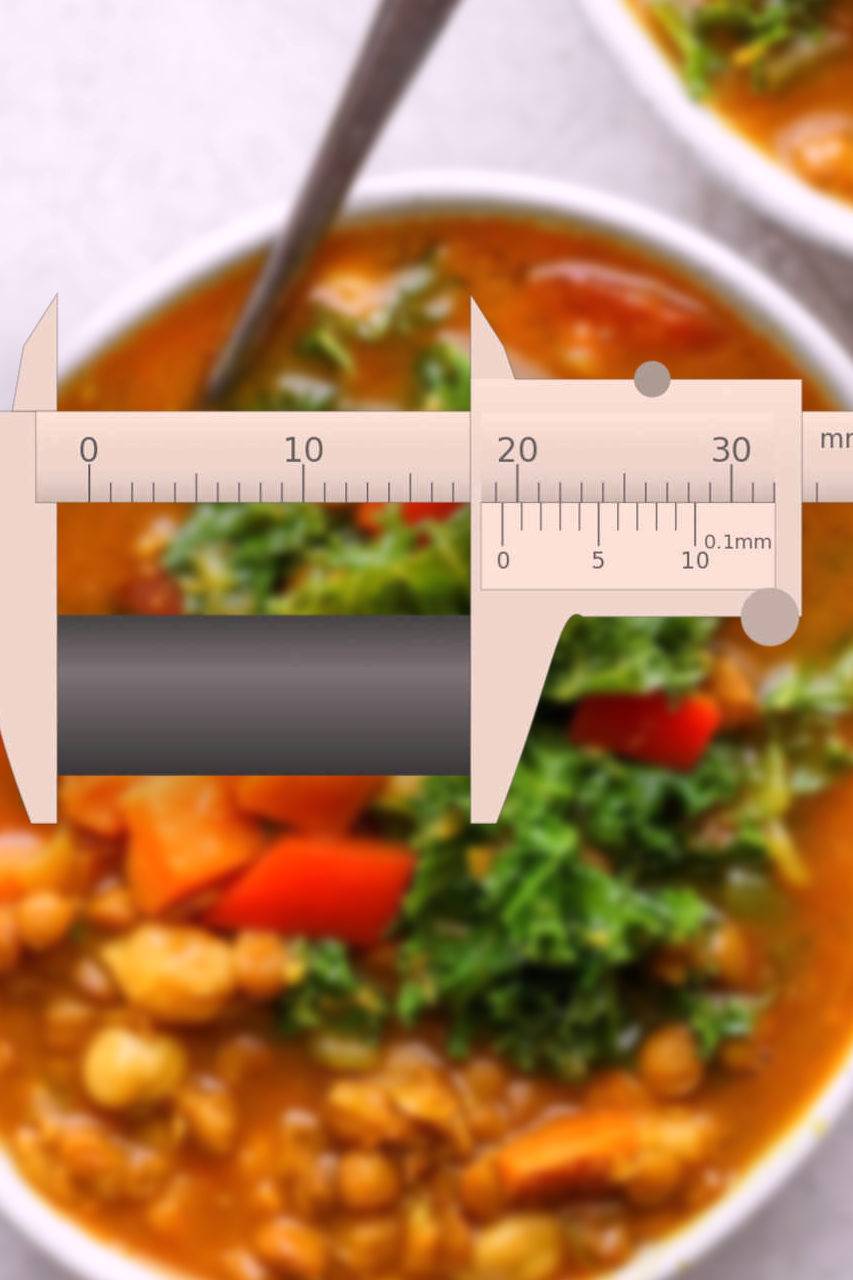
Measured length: mm 19.3
